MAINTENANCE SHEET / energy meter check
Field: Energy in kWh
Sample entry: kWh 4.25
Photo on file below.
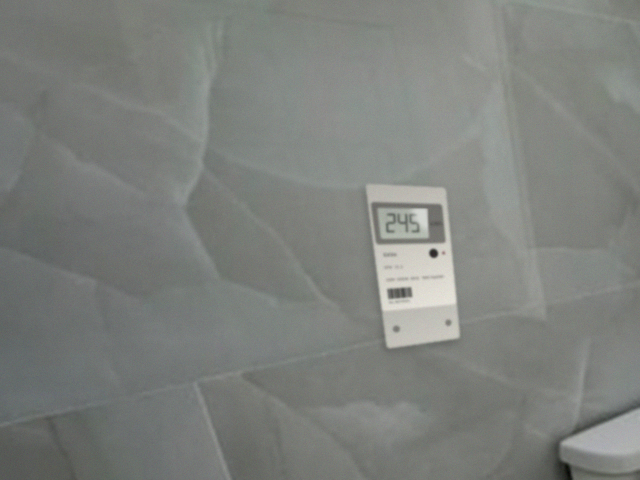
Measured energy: kWh 245
